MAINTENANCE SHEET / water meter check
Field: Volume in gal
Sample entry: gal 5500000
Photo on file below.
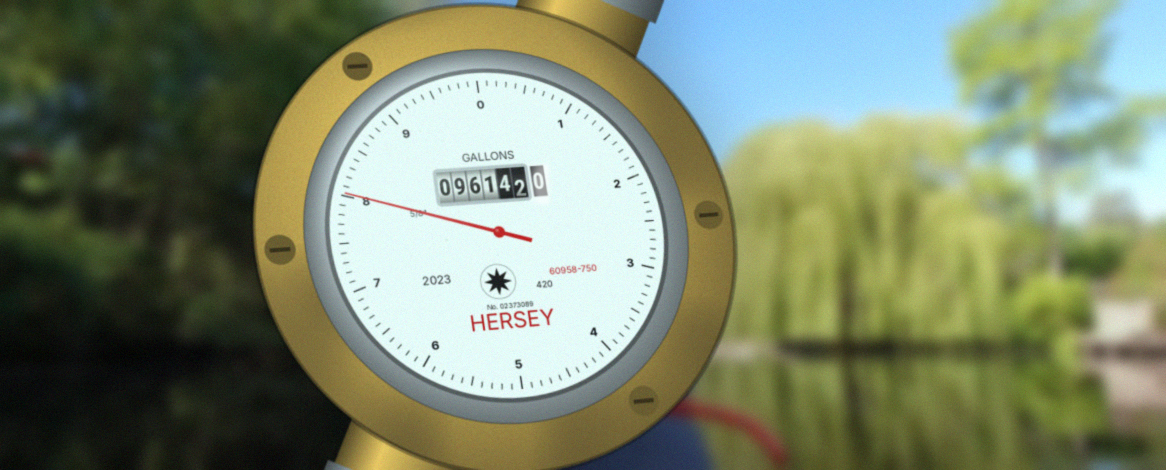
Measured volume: gal 961418.0
